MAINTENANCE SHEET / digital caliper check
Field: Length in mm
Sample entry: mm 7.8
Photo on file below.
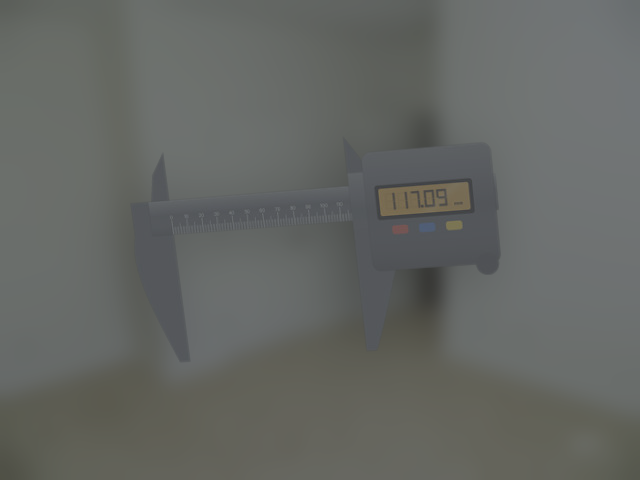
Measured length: mm 117.09
